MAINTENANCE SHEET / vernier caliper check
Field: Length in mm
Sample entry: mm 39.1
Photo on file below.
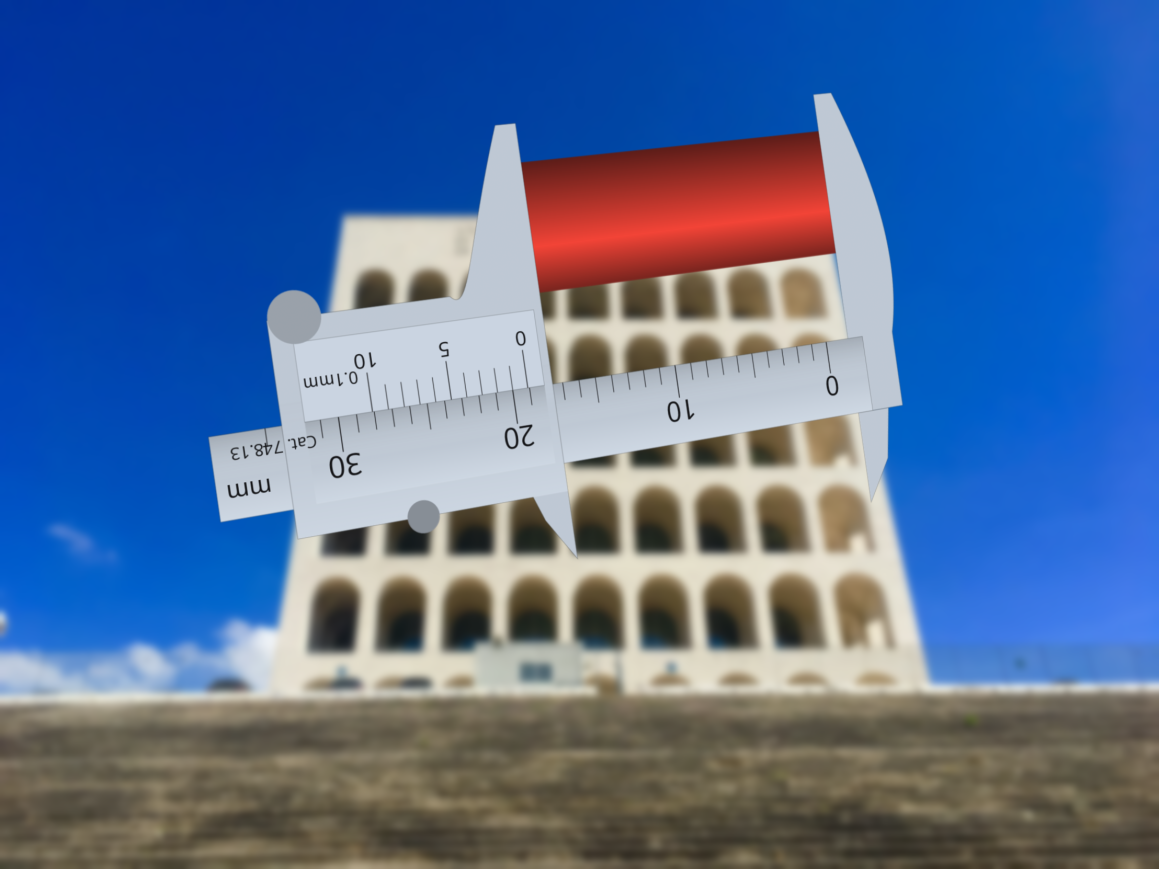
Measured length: mm 19.1
